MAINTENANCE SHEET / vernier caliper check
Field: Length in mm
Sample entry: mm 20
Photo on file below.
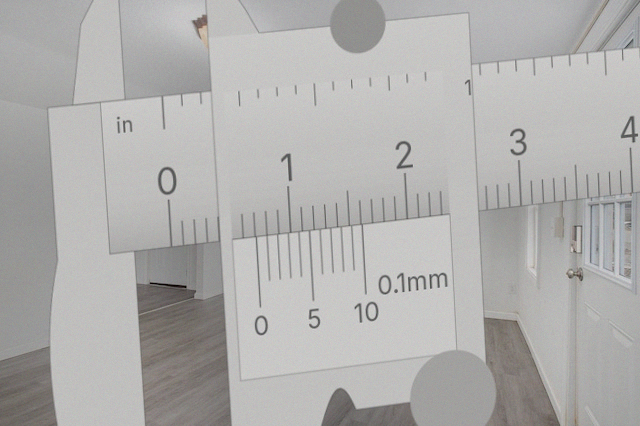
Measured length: mm 7.1
